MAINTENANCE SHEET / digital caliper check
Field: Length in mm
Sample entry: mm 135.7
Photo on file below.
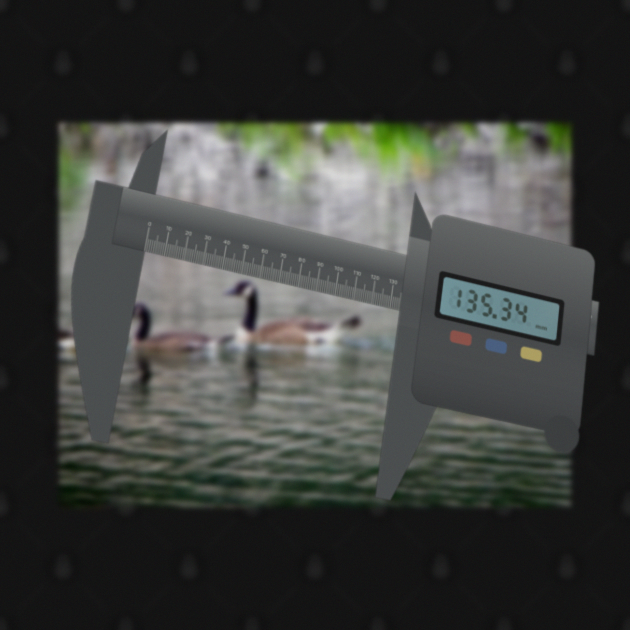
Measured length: mm 135.34
